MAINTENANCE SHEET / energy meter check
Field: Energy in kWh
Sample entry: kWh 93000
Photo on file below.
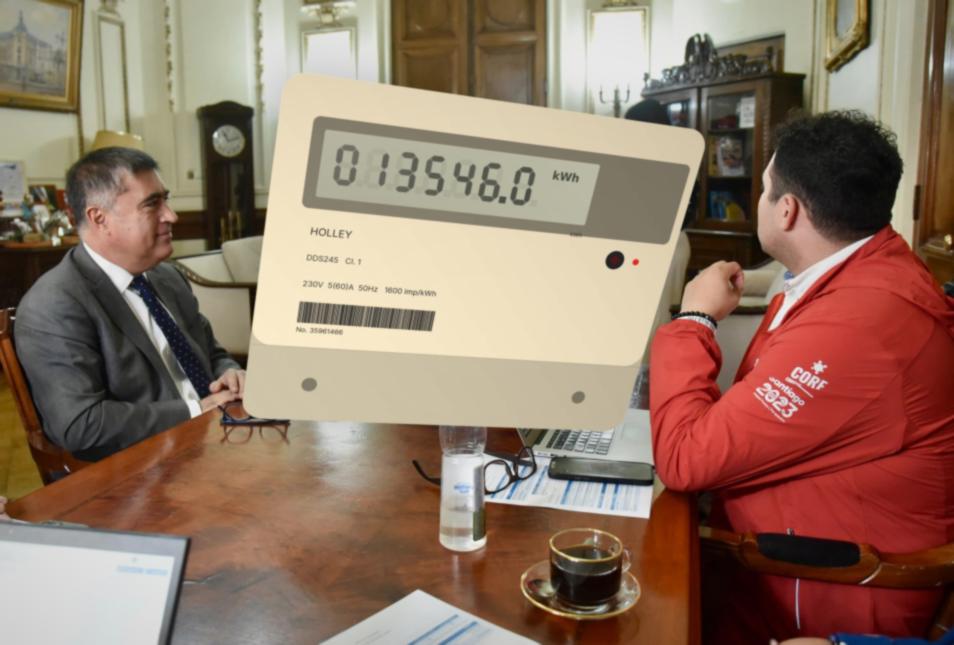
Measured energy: kWh 13546.0
